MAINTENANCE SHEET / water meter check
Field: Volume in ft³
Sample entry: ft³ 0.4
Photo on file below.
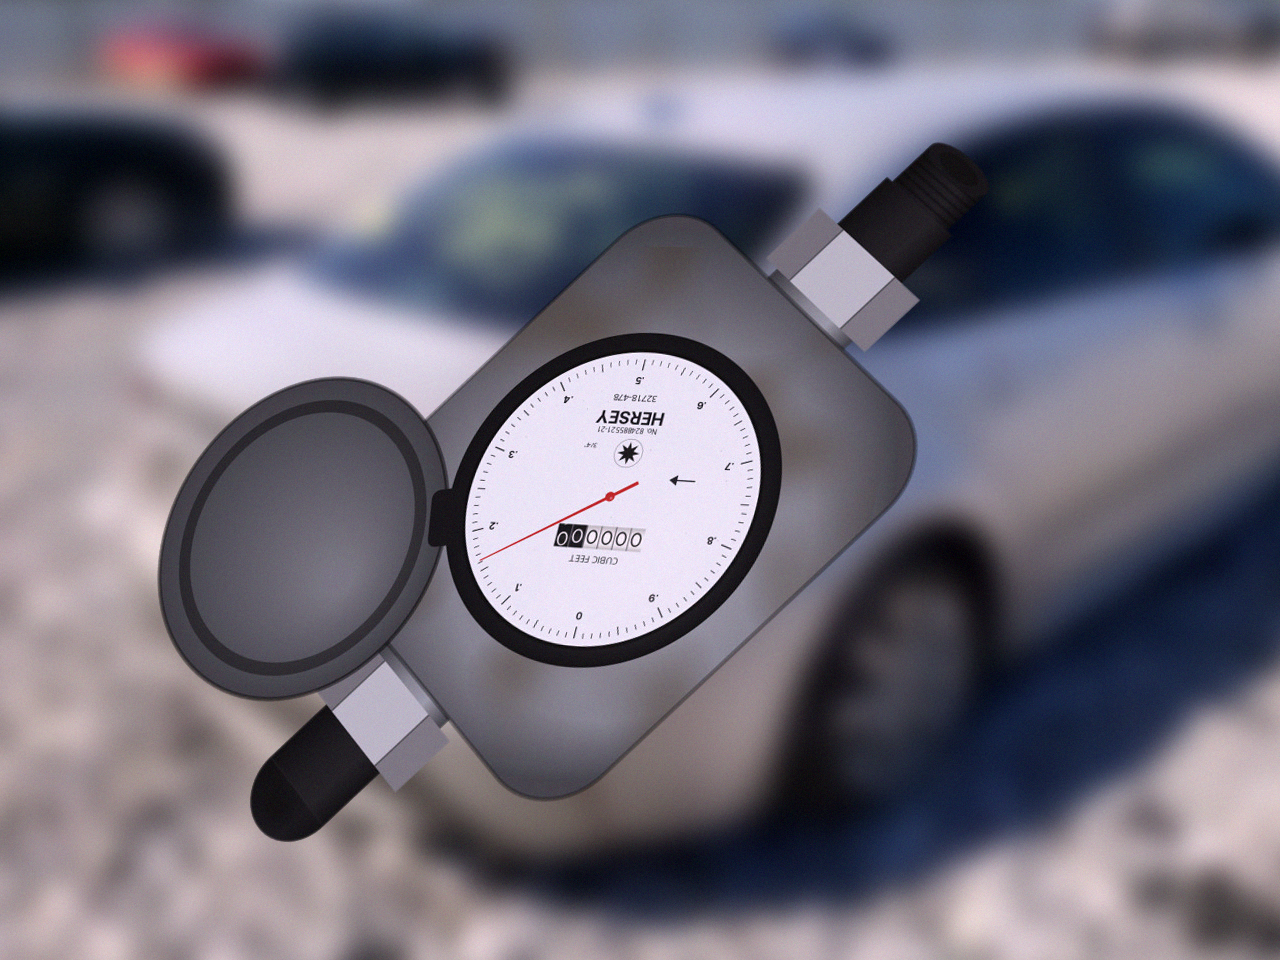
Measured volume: ft³ 0.16
